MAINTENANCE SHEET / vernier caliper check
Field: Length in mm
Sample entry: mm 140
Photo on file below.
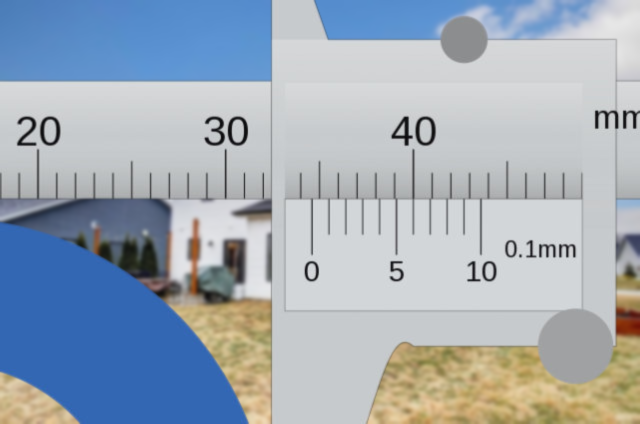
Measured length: mm 34.6
